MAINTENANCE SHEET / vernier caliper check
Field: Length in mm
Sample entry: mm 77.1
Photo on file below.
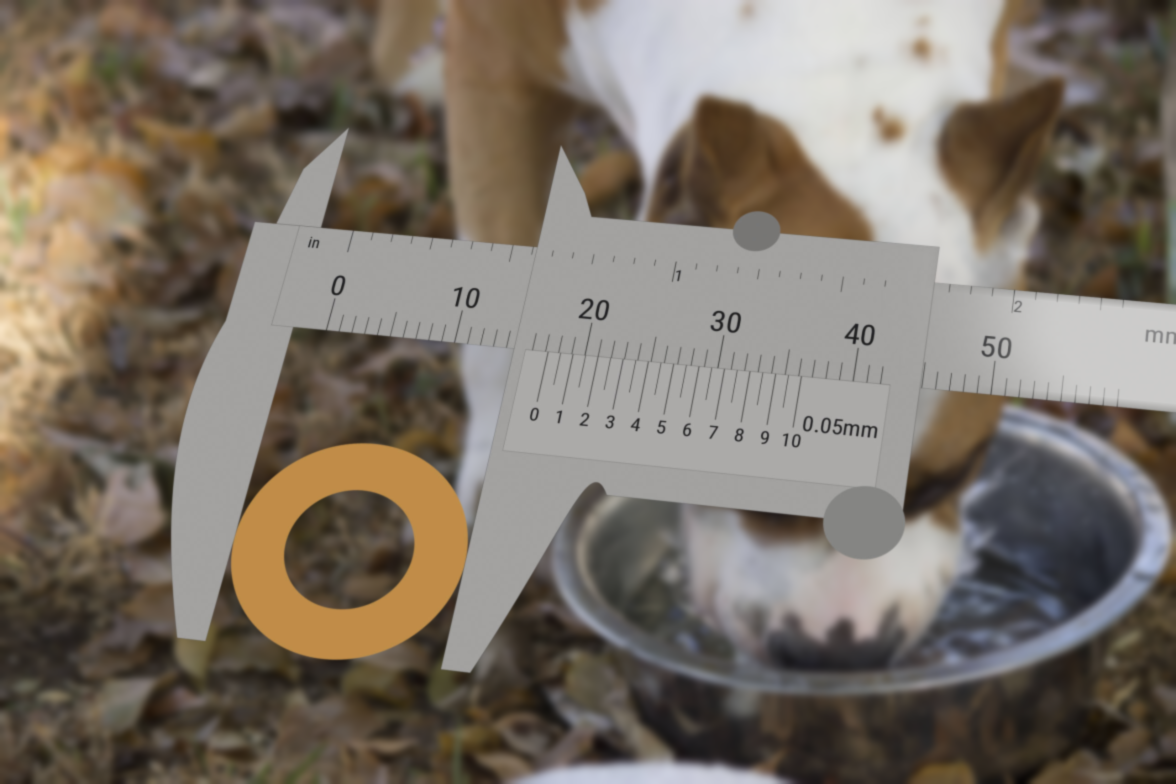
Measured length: mm 17.2
